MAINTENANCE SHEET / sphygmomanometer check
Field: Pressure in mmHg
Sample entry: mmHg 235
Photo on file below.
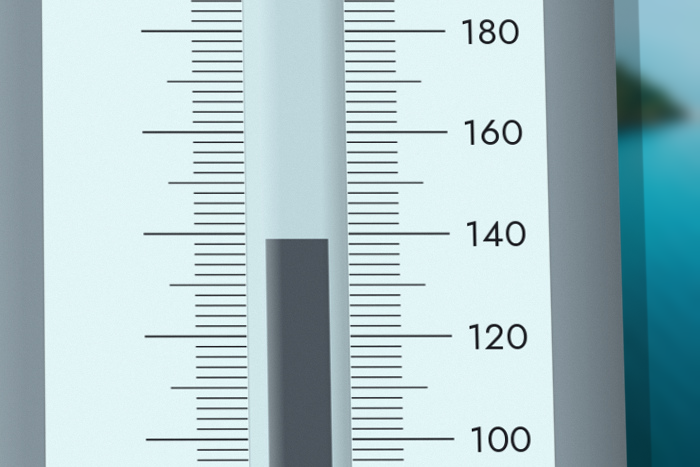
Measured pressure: mmHg 139
